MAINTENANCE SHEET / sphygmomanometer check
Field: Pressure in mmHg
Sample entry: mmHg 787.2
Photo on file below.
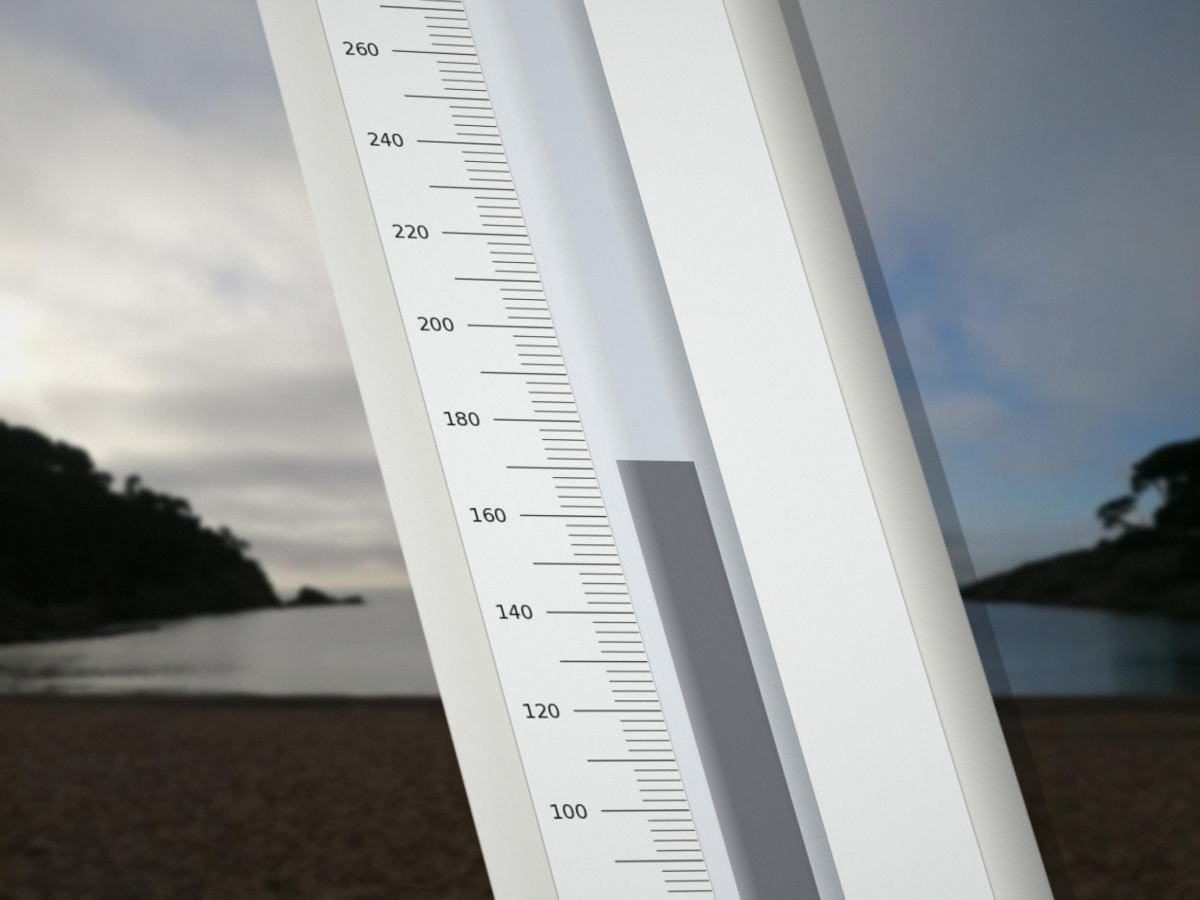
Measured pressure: mmHg 172
